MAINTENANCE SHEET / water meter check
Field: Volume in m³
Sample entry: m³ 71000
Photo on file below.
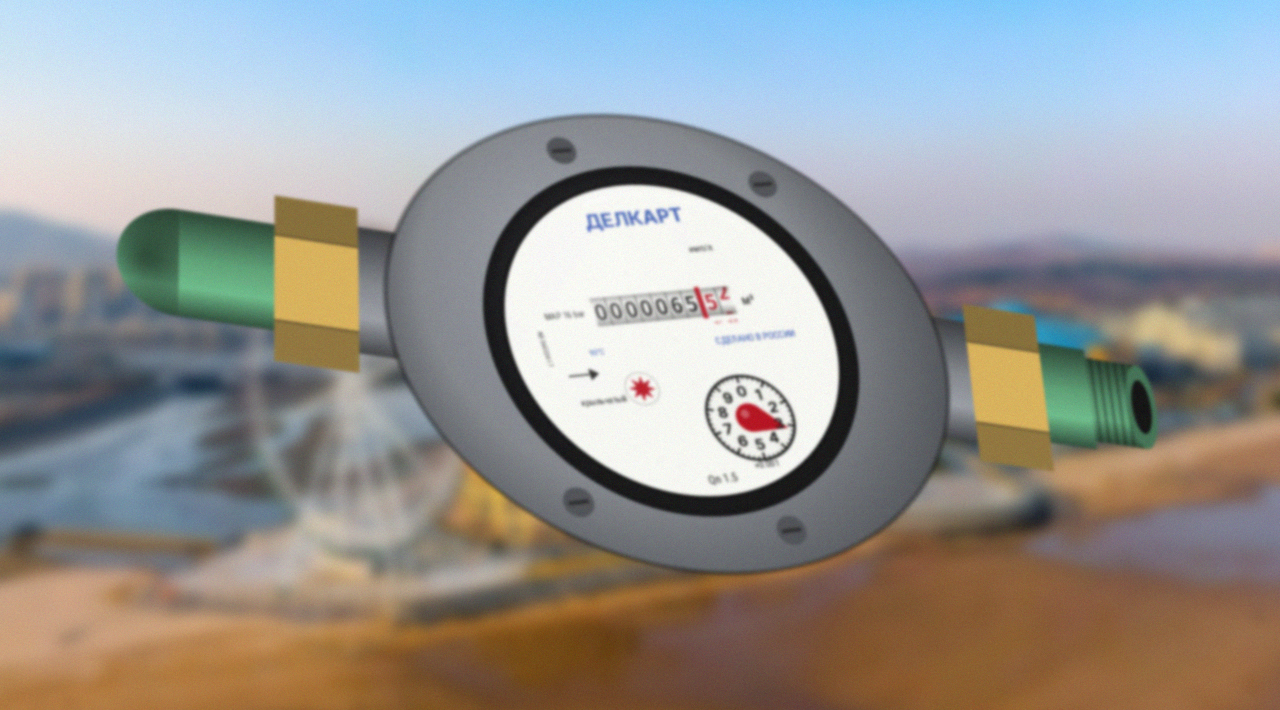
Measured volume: m³ 65.523
